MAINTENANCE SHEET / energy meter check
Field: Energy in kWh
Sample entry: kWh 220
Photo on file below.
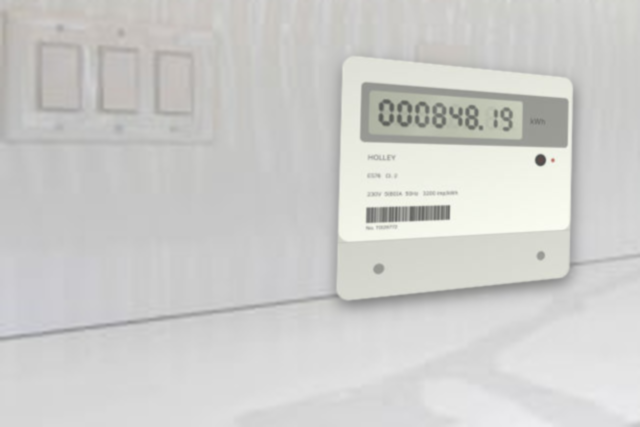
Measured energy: kWh 848.19
